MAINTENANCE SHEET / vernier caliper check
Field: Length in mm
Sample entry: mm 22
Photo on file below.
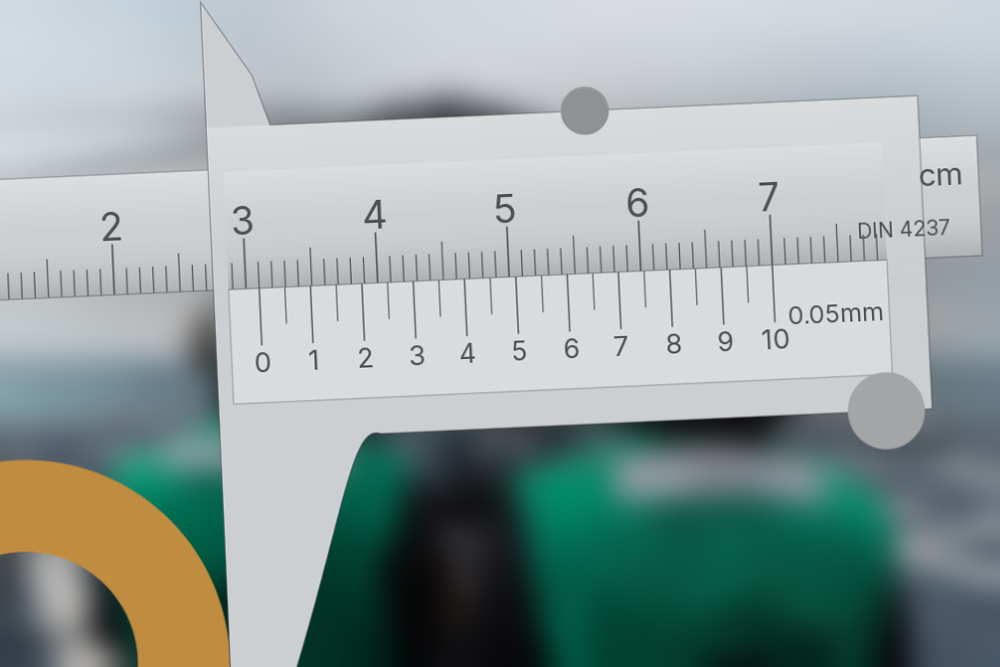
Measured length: mm 31.0
